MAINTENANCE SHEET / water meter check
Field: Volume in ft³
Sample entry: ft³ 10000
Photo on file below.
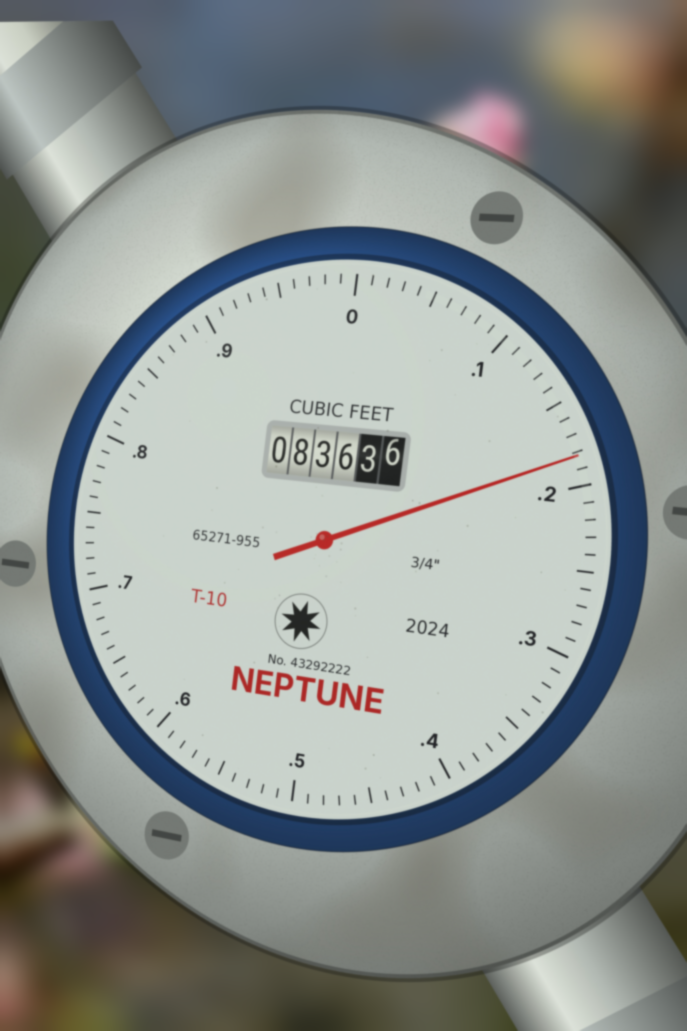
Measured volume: ft³ 83636.18
